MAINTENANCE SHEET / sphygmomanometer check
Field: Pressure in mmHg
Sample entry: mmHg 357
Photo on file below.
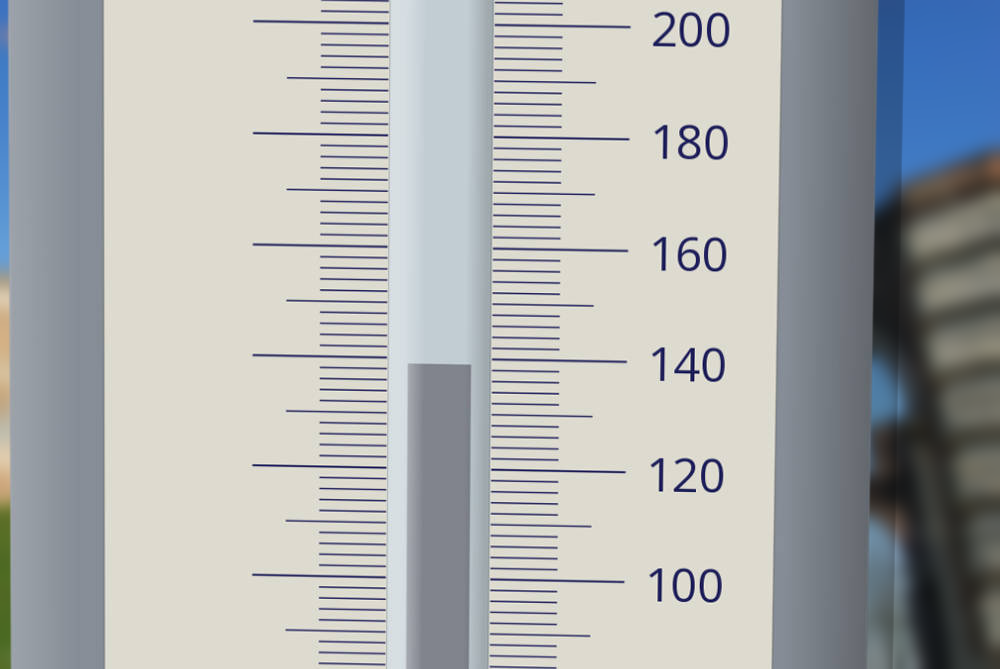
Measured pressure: mmHg 139
